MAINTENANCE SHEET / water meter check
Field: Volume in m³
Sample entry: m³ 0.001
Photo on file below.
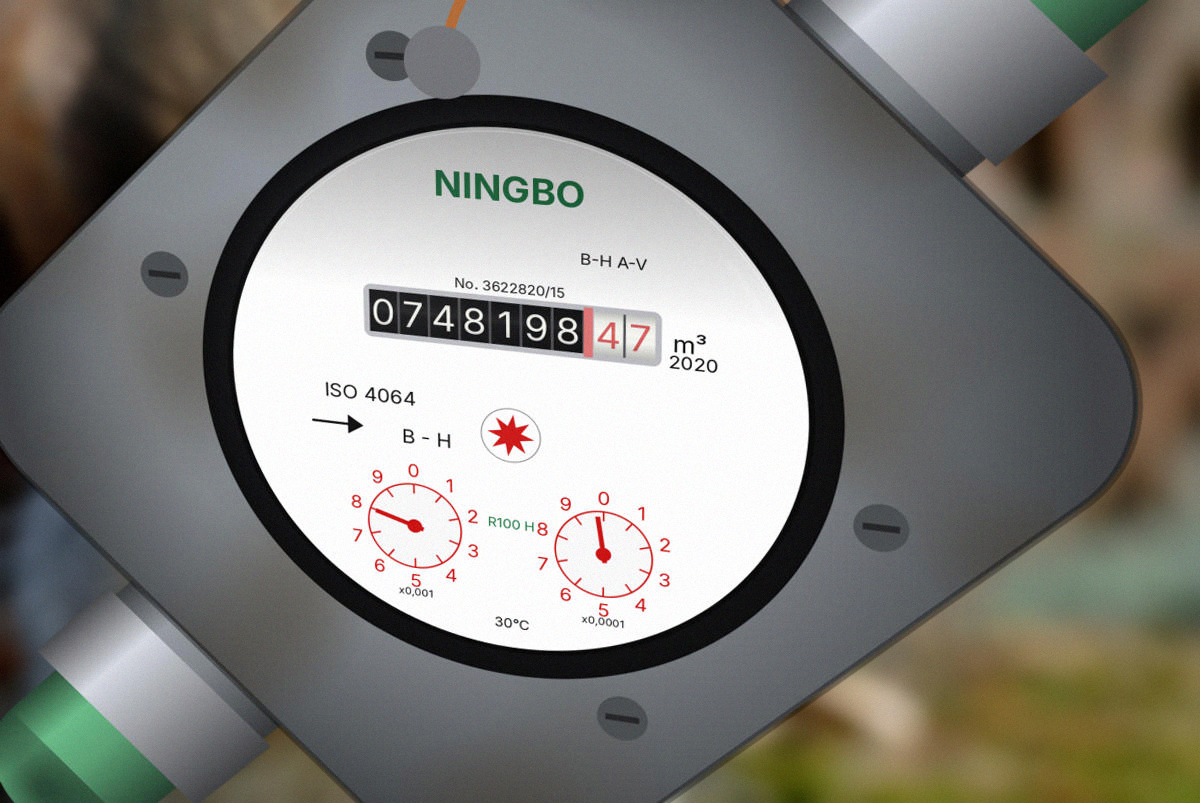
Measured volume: m³ 748198.4779
